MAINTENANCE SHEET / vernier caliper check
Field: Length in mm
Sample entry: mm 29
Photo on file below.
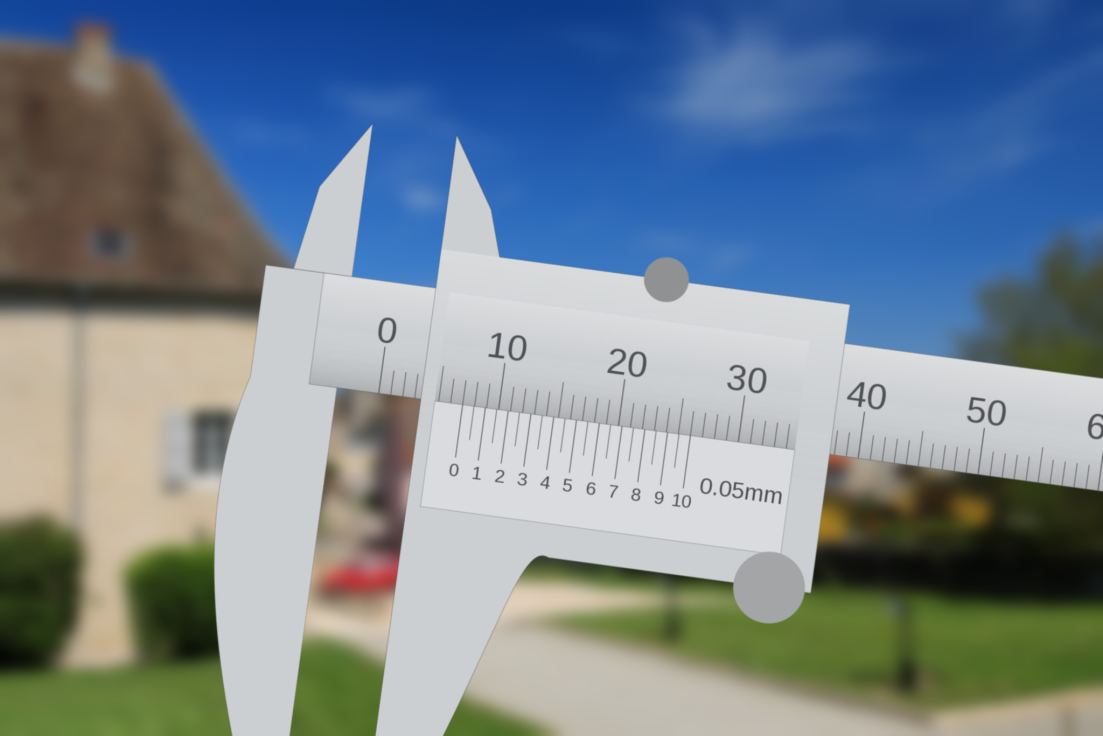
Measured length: mm 7.0
